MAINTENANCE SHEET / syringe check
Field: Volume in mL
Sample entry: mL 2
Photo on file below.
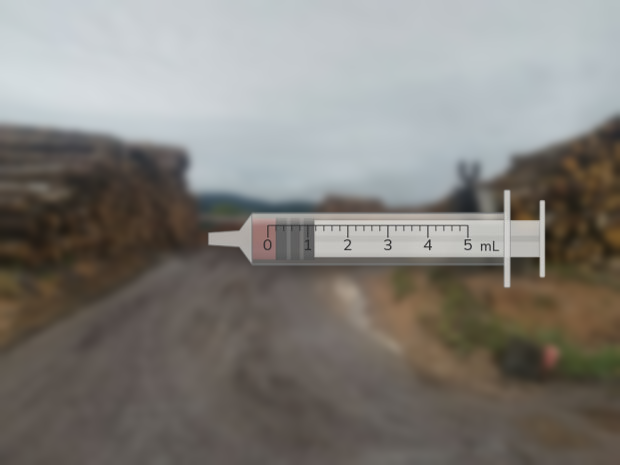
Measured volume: mL 0.2
